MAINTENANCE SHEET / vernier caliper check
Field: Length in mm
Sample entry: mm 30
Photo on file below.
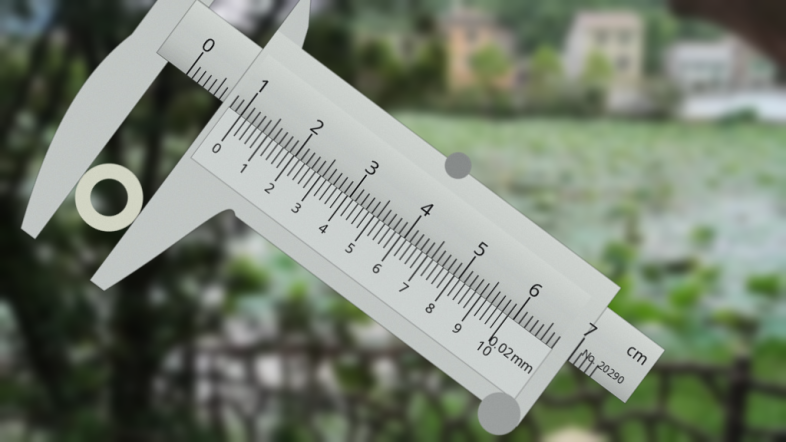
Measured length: mm 10.0
